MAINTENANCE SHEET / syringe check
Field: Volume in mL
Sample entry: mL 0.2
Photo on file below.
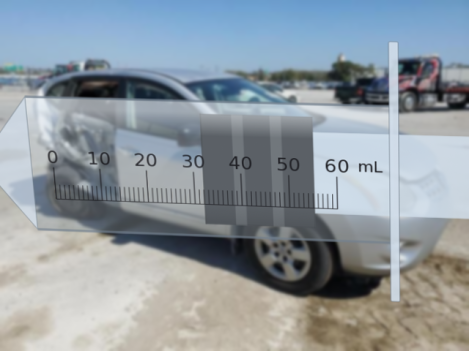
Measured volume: mL 32
